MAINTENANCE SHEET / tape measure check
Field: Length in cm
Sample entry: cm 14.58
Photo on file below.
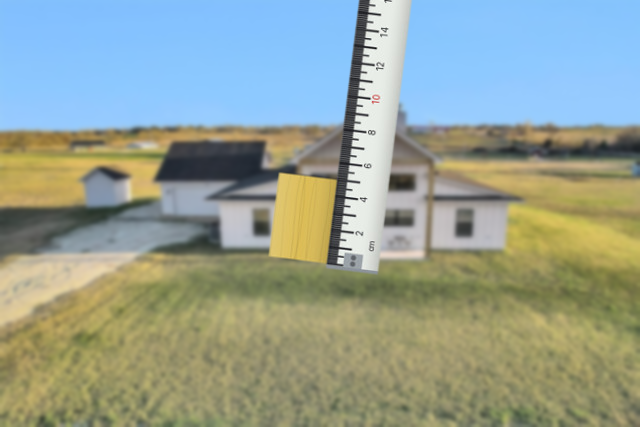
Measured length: cm 5
